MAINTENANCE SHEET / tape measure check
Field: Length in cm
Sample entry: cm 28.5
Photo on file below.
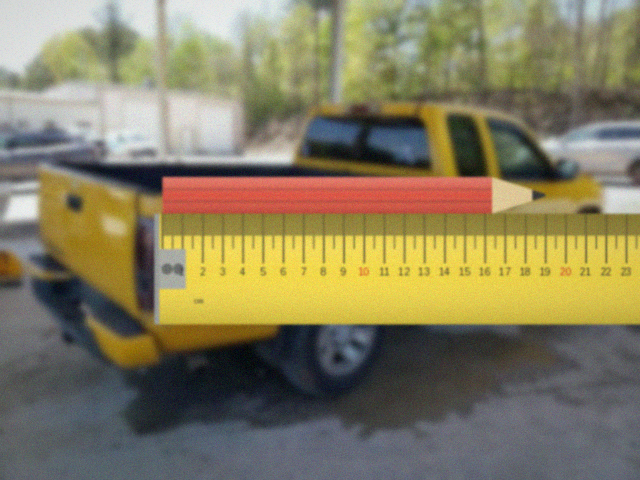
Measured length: cm 19
